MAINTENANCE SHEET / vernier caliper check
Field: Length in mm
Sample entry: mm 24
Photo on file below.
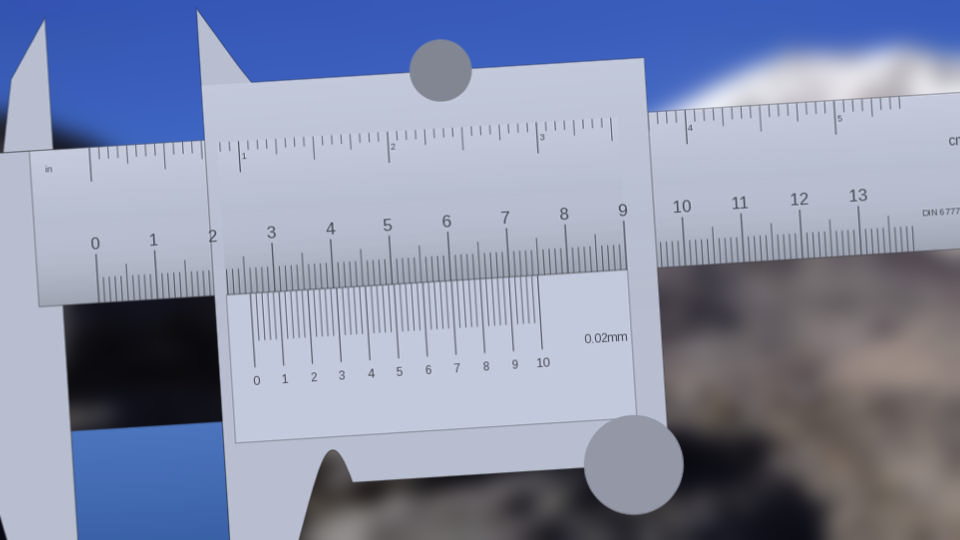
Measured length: mm 25.8
